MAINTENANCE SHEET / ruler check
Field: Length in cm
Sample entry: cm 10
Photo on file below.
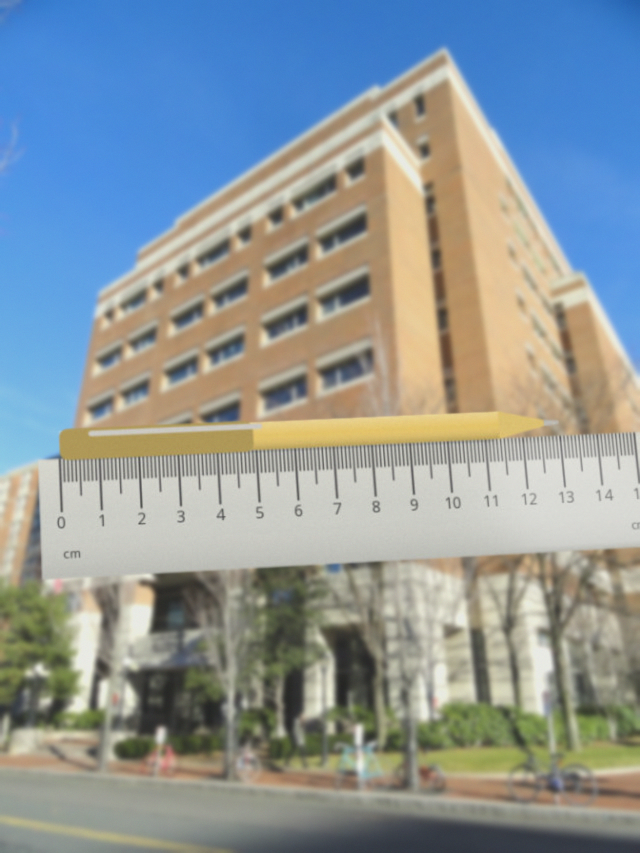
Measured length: cm 13
